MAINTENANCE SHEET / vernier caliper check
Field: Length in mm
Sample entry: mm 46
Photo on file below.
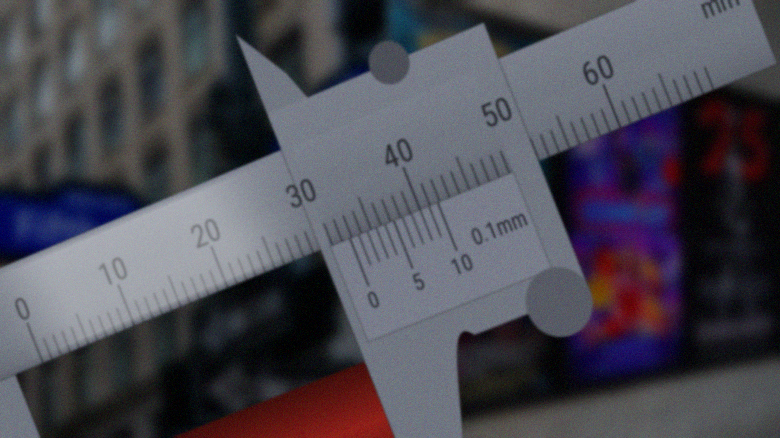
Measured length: mm 32.8
